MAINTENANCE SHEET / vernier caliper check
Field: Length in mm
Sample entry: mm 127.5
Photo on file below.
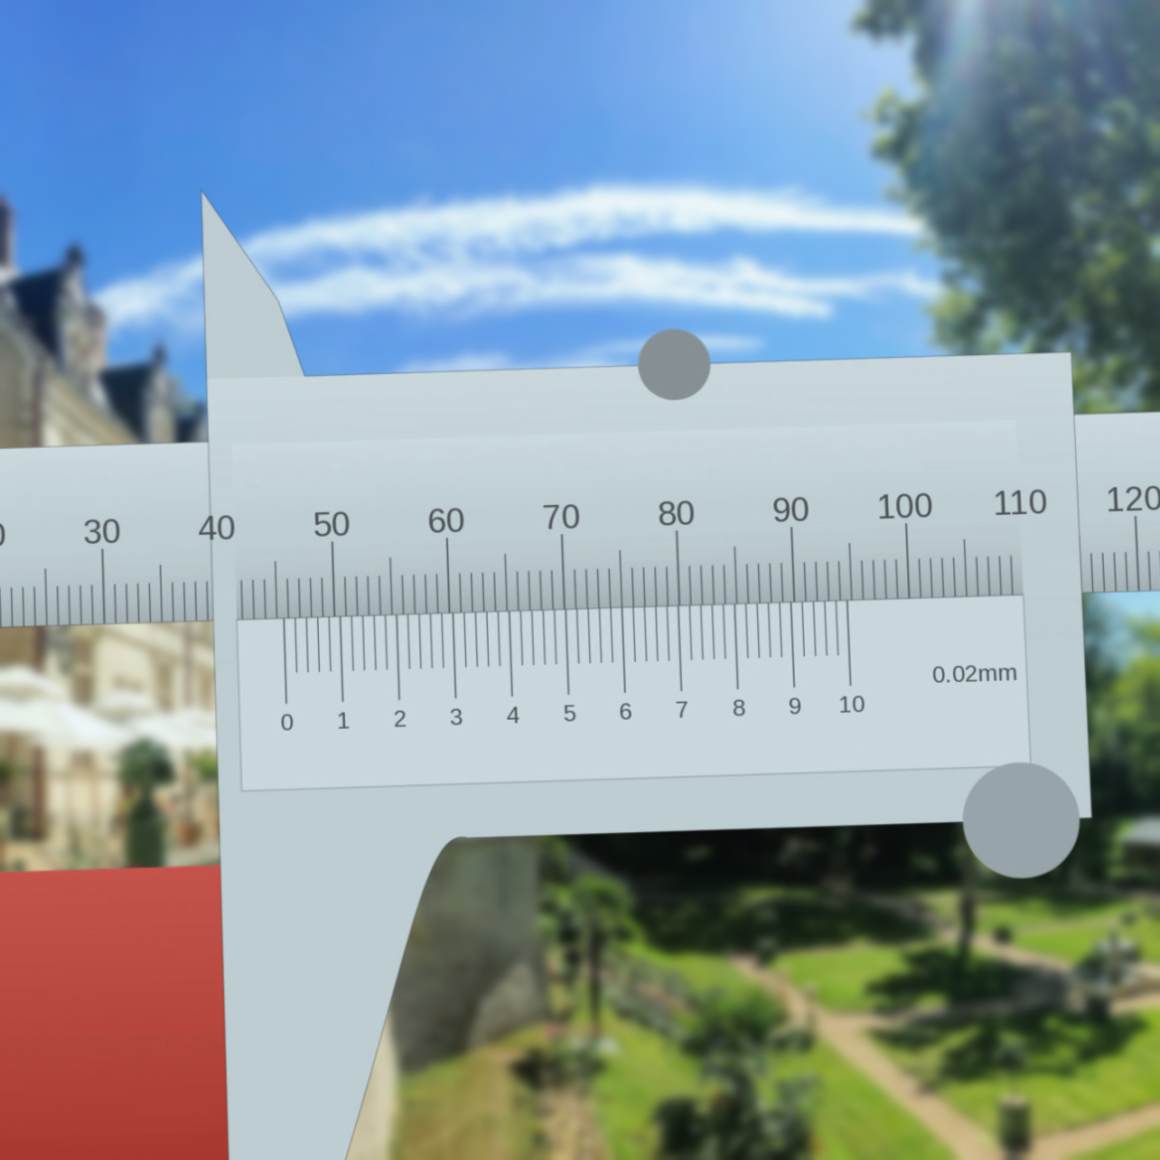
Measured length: mm 45.6
